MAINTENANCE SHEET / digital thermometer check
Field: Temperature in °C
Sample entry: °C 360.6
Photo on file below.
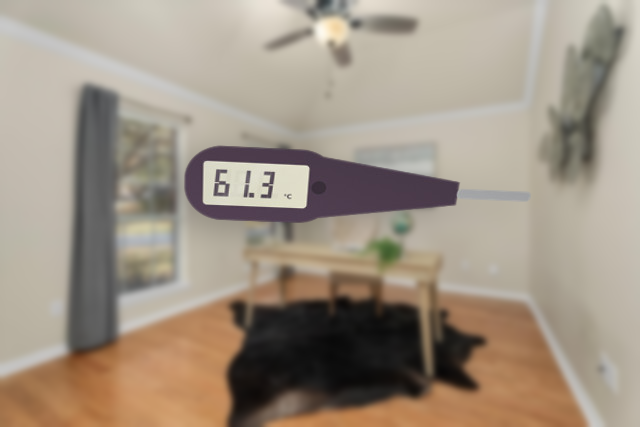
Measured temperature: °C 61.3
